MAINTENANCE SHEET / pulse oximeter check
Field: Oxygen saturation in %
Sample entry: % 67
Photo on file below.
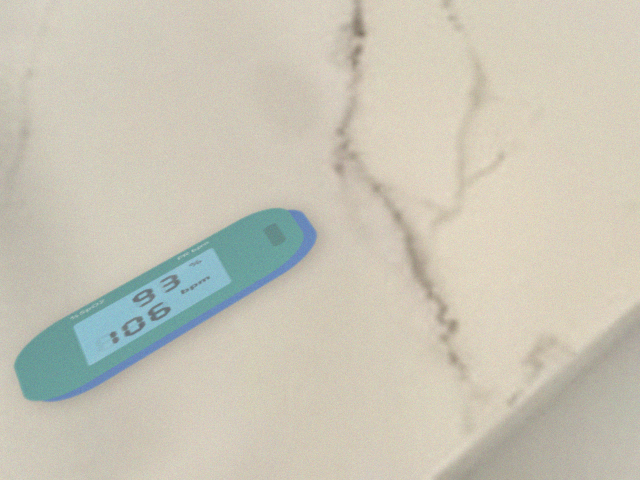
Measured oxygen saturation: % 93
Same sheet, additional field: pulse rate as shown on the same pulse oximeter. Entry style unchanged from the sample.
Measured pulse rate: bpm 106
